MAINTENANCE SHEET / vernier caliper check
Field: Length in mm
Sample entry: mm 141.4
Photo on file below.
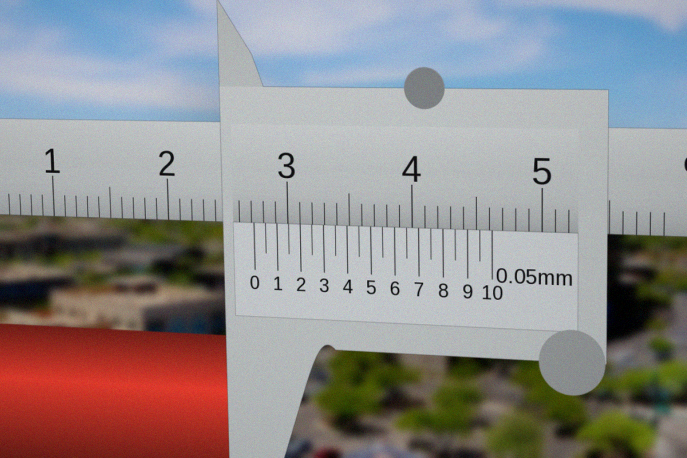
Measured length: mm 27.2
